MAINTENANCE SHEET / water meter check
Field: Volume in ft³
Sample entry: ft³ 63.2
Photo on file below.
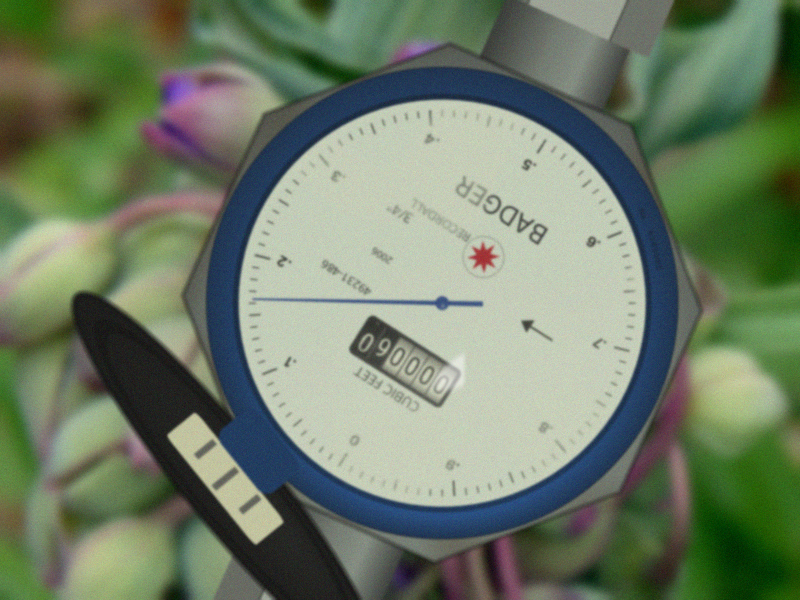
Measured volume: ft³ 60.16
